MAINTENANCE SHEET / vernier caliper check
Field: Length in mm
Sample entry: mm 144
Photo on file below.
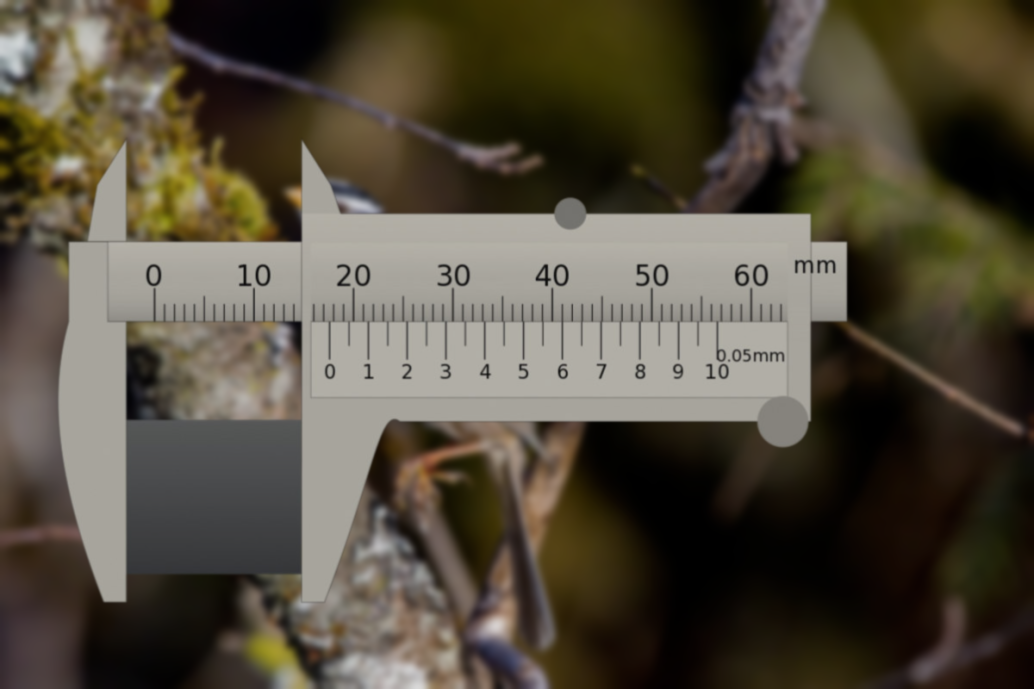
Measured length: mm 17.6
